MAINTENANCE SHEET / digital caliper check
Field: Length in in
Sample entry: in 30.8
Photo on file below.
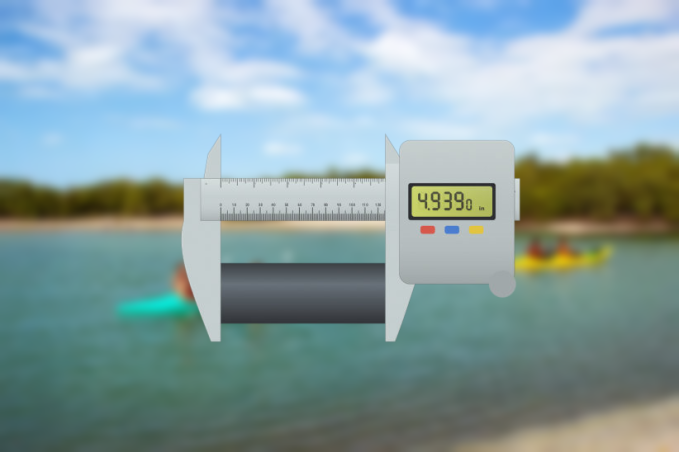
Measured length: in 4.9390
